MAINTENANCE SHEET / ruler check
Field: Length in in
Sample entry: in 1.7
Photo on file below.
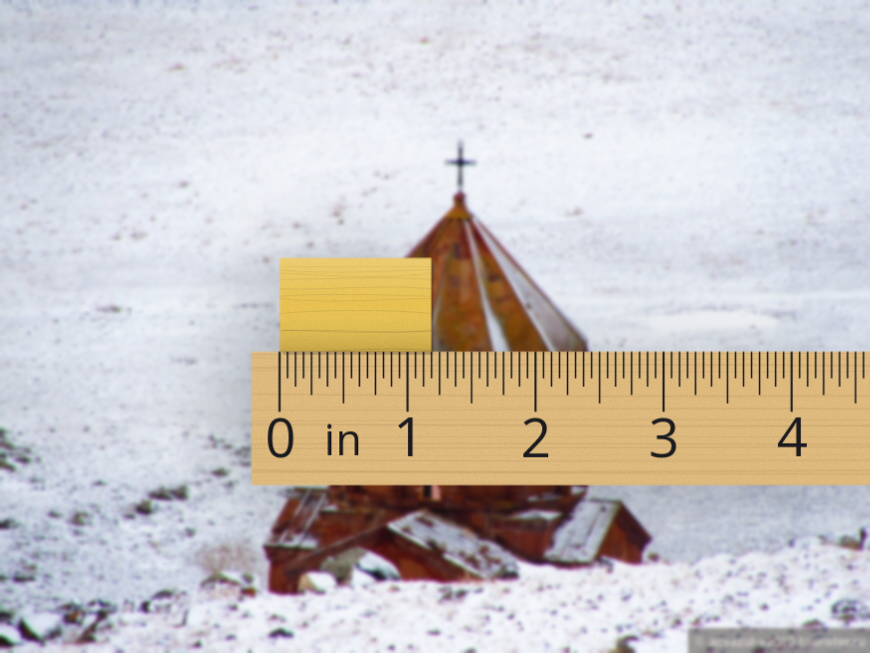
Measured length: in 1.1875
